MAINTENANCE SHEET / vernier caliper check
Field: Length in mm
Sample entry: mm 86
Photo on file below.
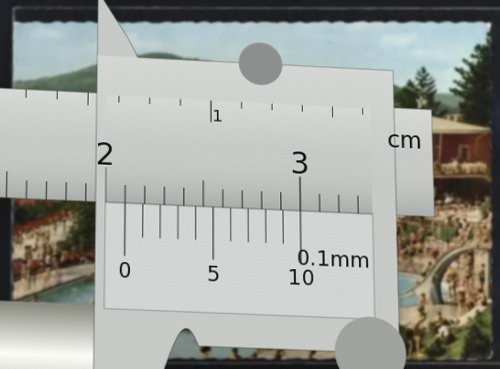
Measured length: mm 21.0
